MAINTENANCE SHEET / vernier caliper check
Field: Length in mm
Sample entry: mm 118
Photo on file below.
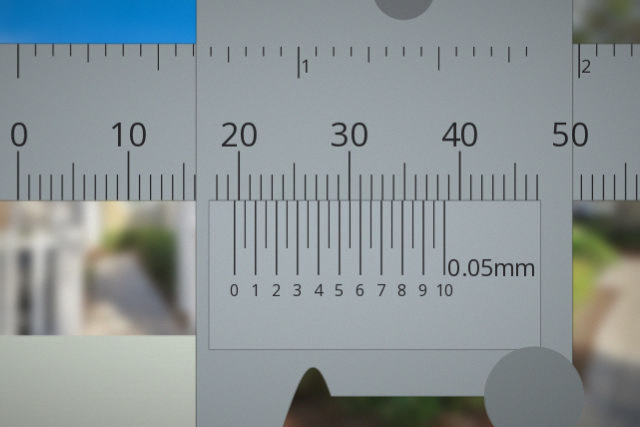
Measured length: mm 19.6
